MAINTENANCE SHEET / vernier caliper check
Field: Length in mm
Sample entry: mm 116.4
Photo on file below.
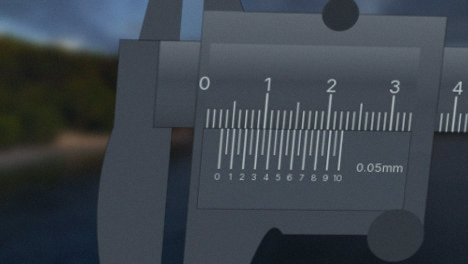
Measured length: mm 3.4
